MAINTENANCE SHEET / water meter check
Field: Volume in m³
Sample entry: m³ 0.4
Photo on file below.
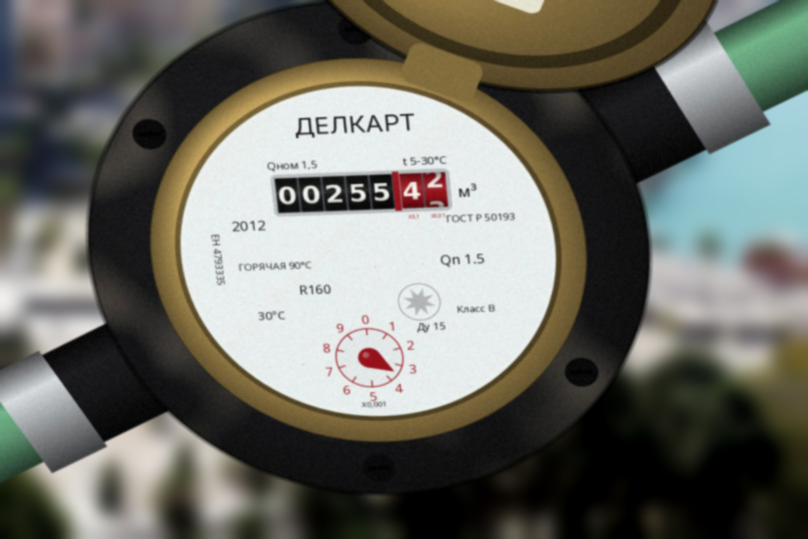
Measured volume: m³ 255.423
